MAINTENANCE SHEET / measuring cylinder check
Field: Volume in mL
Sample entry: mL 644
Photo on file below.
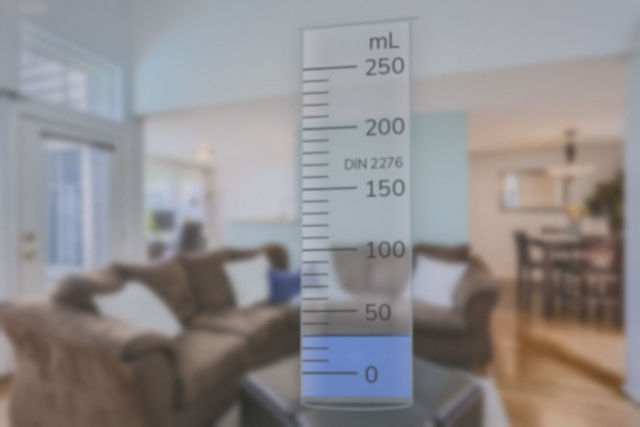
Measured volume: mL 30
